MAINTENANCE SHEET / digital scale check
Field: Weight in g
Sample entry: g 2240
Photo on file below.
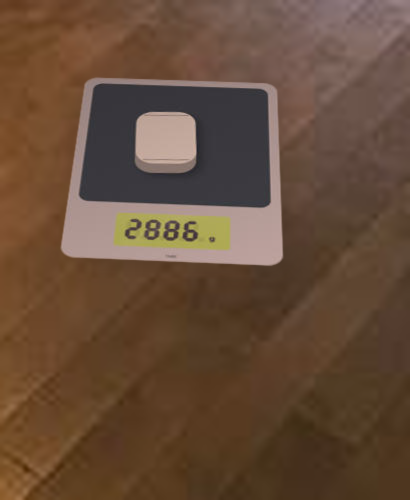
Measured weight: g 2886
